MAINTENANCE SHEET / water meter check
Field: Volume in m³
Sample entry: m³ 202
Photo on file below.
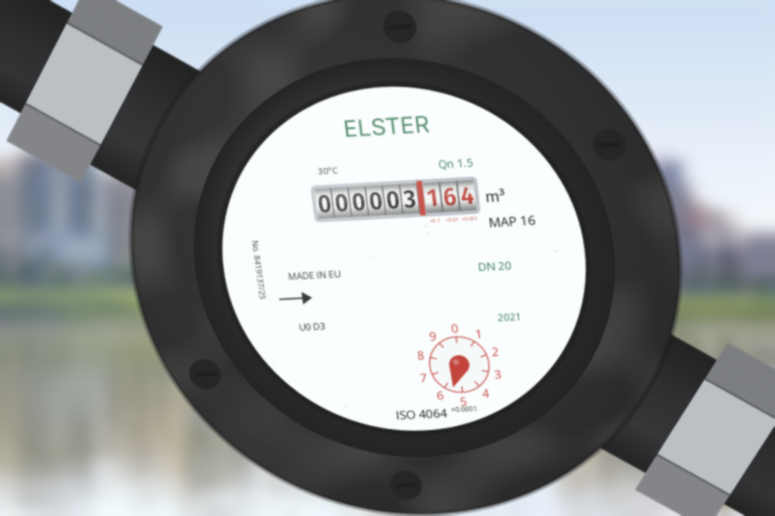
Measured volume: m³ 3.1645
